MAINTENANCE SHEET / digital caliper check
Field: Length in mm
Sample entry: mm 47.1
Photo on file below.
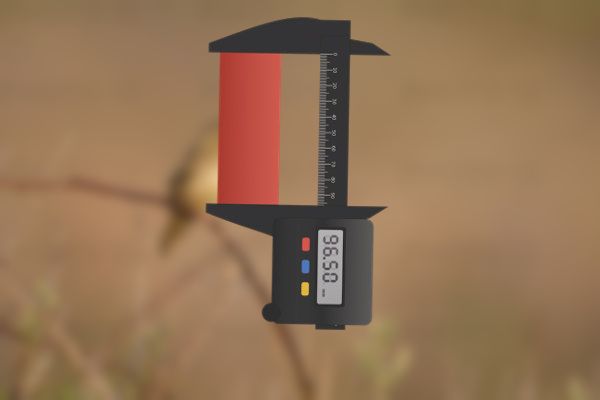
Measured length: mm 96.50
